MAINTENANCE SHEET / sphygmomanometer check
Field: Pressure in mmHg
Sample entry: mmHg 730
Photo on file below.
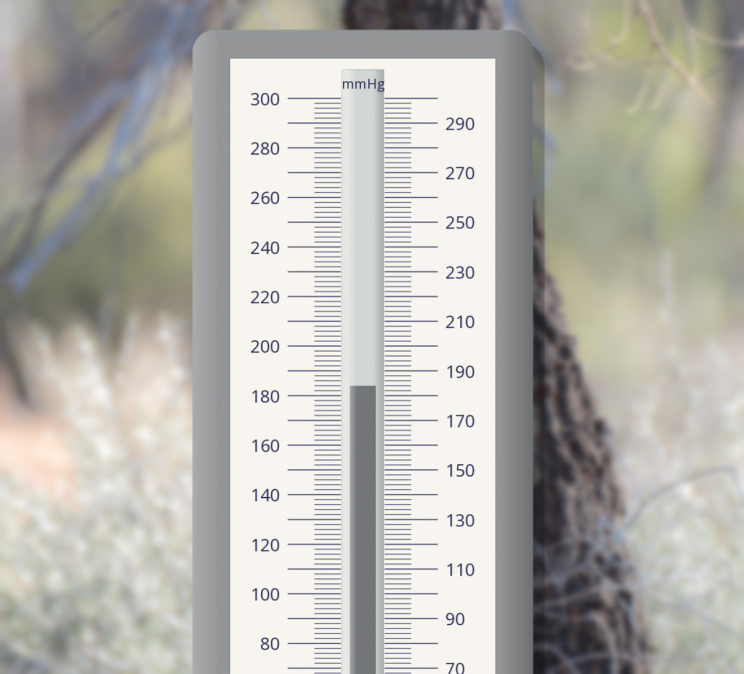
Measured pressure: mmHg 184
